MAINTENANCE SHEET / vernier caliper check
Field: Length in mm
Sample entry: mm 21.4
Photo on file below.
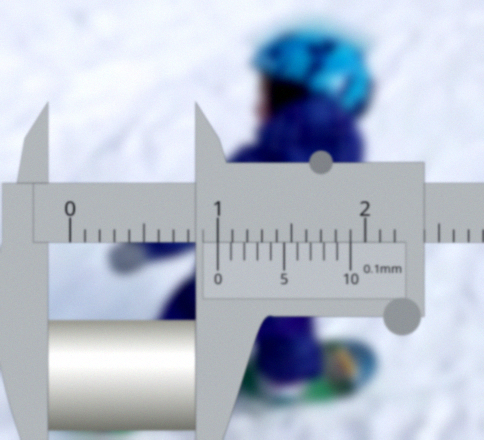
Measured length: mm 10.0
